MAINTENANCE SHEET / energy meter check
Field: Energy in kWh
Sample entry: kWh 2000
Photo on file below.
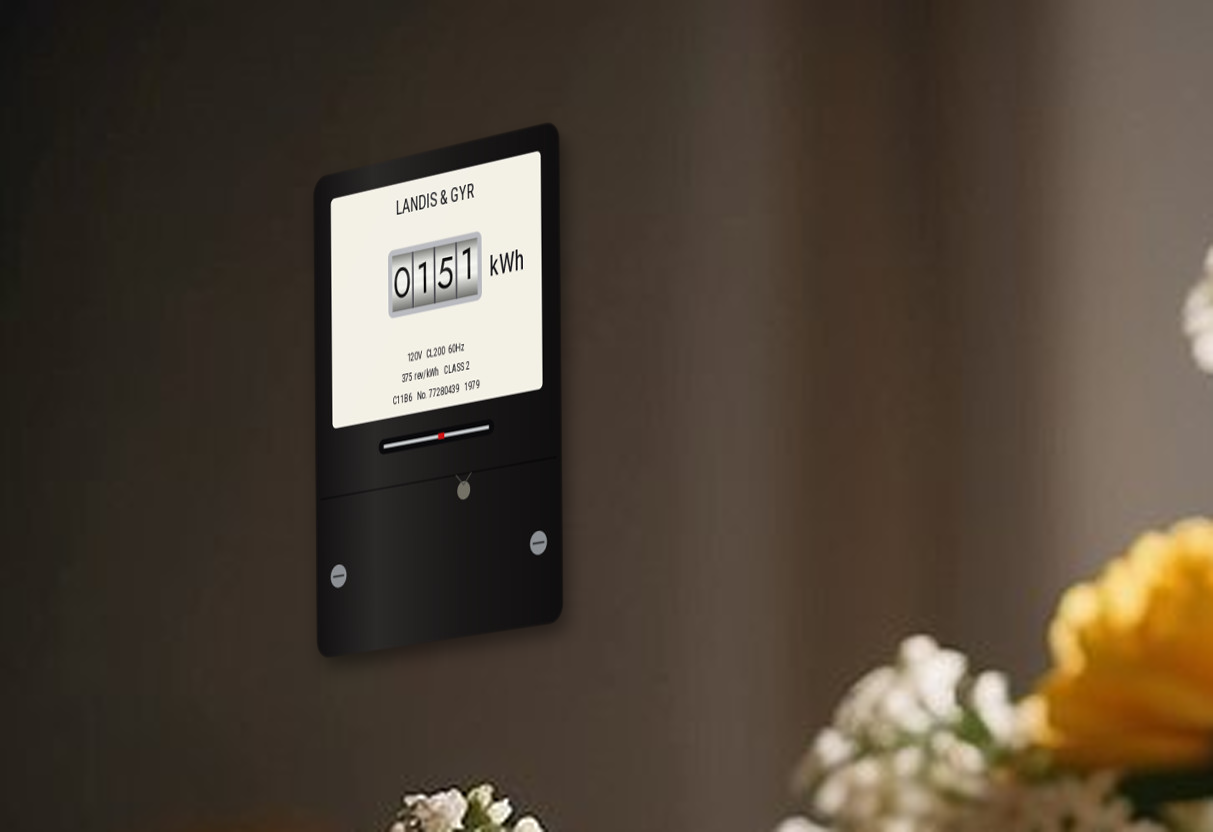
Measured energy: kWh 151
